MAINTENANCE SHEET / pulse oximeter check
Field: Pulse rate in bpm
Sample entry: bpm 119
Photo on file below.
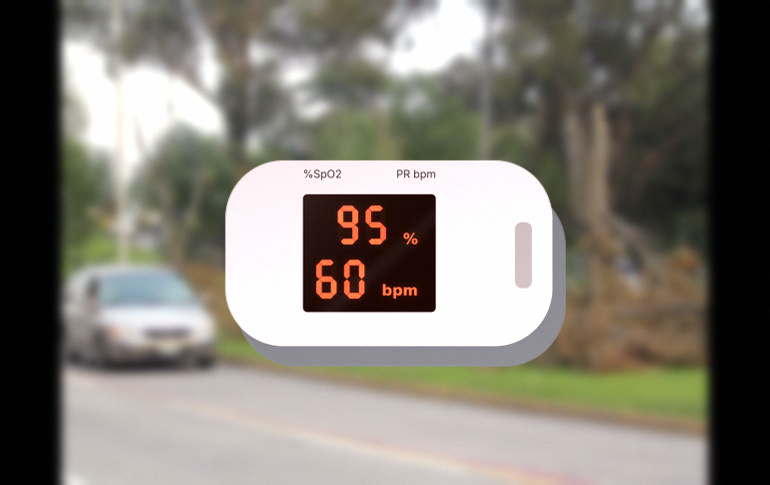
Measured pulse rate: bpm 60
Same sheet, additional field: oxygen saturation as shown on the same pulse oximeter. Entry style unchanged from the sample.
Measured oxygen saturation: % 95
